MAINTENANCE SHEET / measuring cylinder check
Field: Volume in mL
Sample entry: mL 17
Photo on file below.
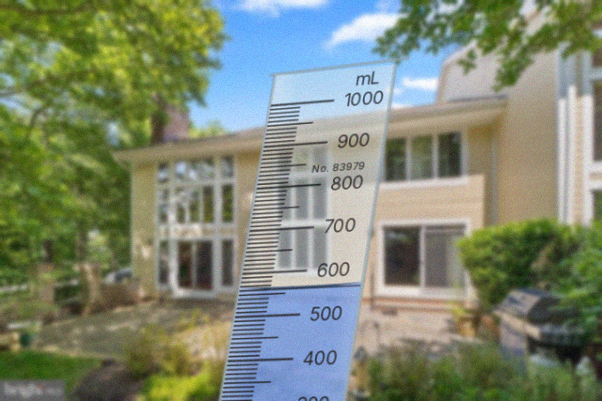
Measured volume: mL 560
